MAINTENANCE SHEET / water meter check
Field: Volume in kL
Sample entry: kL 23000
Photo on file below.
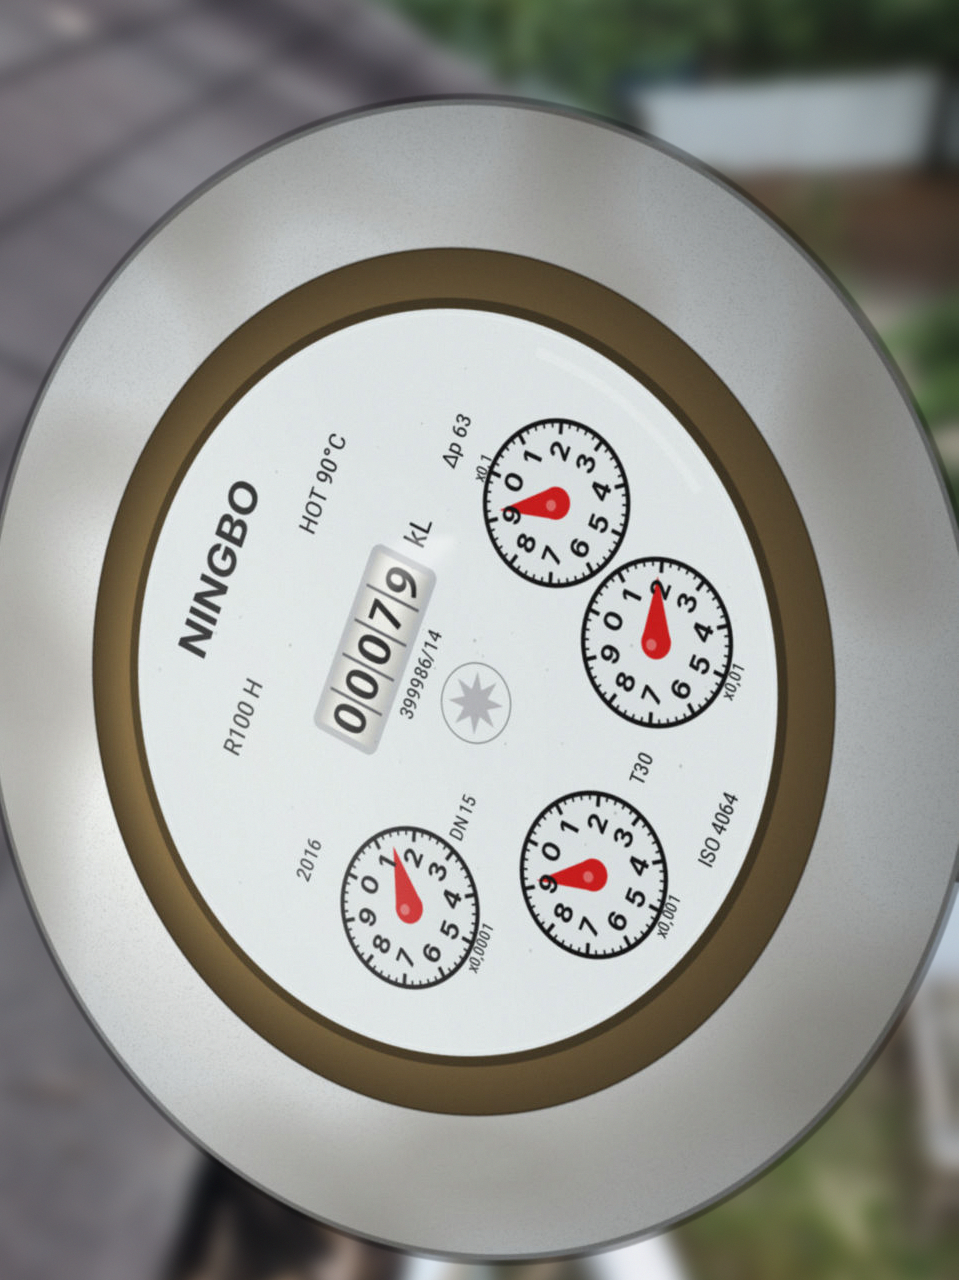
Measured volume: kL 78.9191
